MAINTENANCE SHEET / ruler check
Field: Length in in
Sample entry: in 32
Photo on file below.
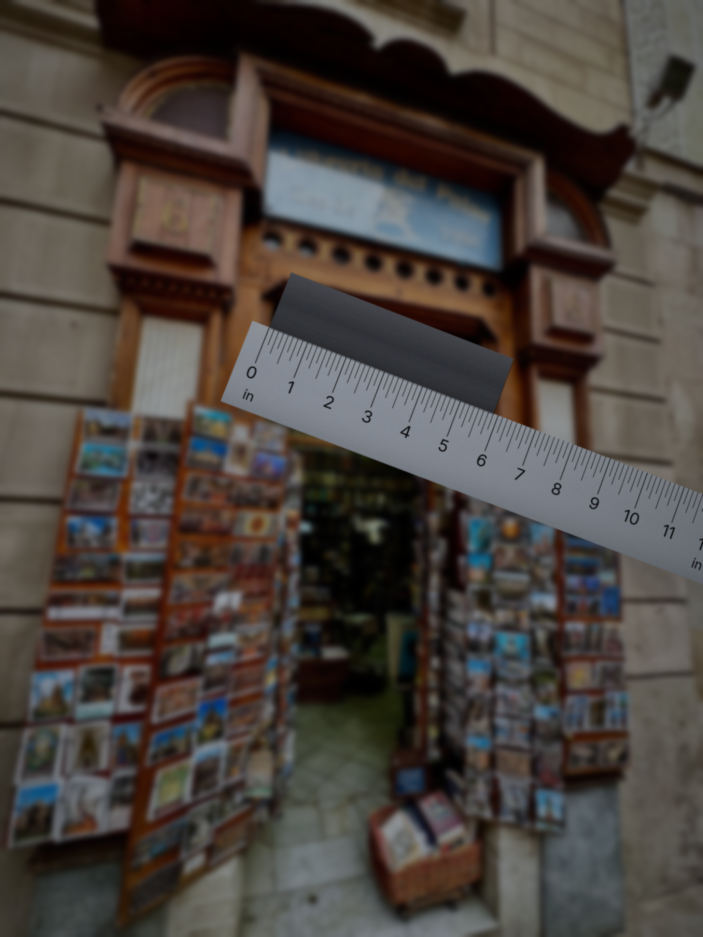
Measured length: in 5.875
